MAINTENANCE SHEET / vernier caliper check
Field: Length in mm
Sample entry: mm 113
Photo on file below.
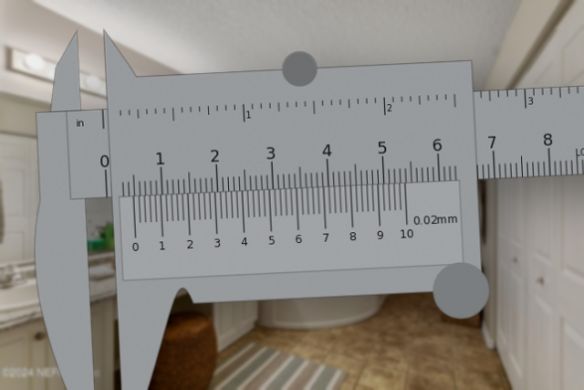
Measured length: mm 4.8
